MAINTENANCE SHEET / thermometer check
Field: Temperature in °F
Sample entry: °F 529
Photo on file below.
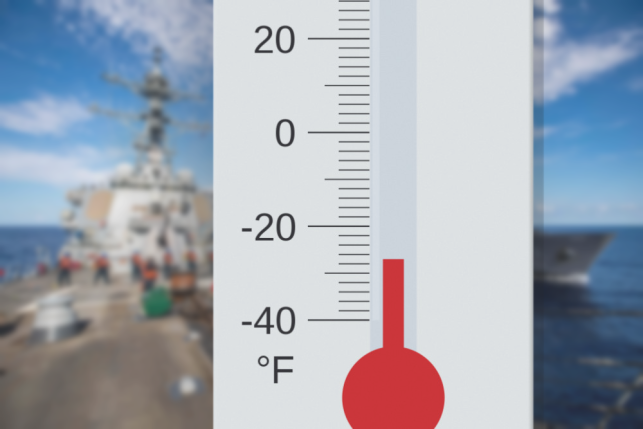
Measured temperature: °F -27
